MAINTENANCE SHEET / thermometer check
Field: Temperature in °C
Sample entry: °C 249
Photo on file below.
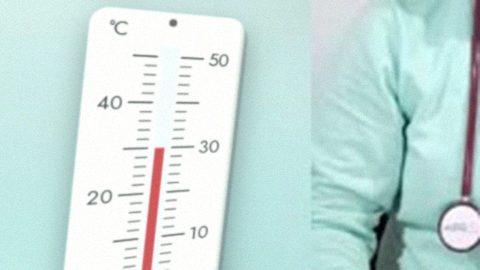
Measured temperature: °C 30
